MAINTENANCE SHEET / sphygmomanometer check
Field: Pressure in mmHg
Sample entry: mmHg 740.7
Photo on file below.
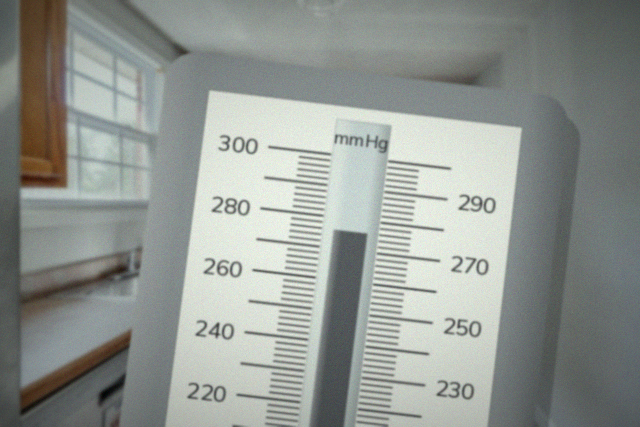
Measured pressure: mmHg 276
